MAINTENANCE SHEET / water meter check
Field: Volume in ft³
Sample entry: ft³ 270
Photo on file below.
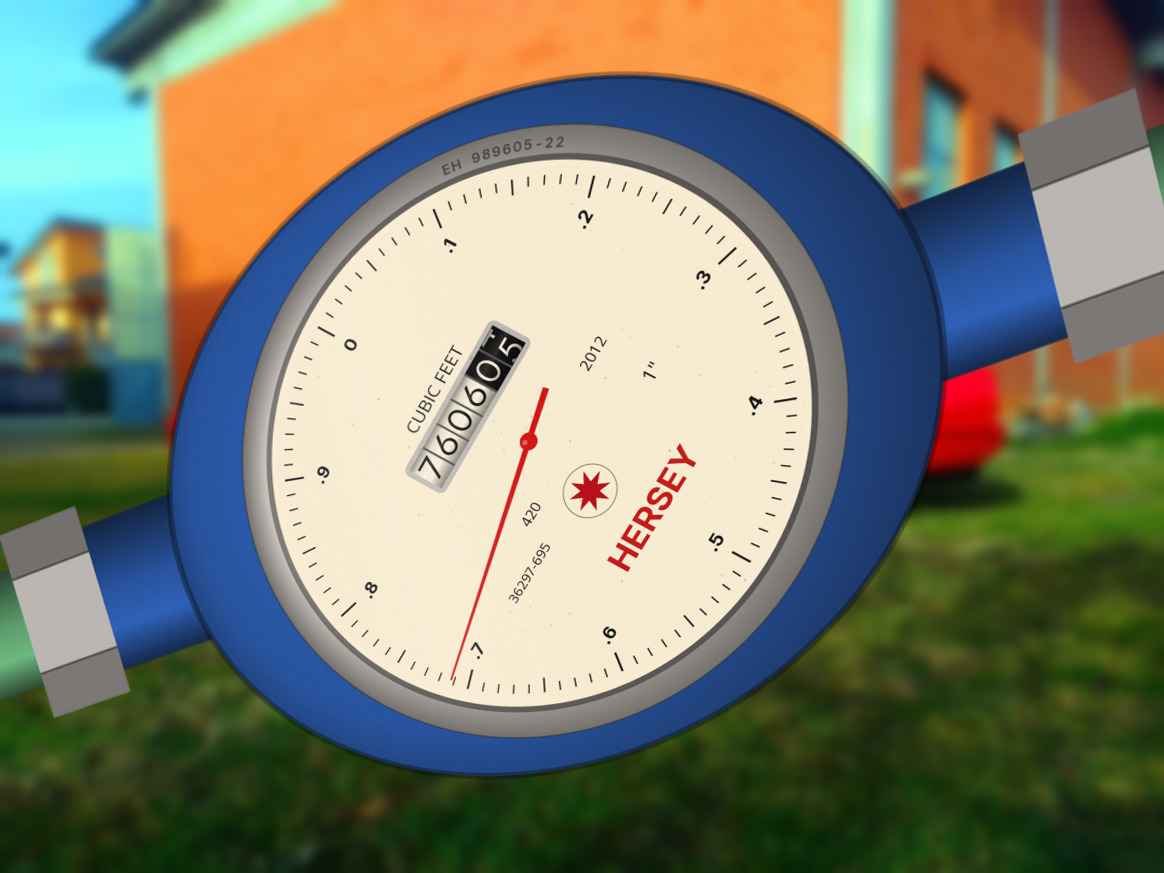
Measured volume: ft³ 760604.71
